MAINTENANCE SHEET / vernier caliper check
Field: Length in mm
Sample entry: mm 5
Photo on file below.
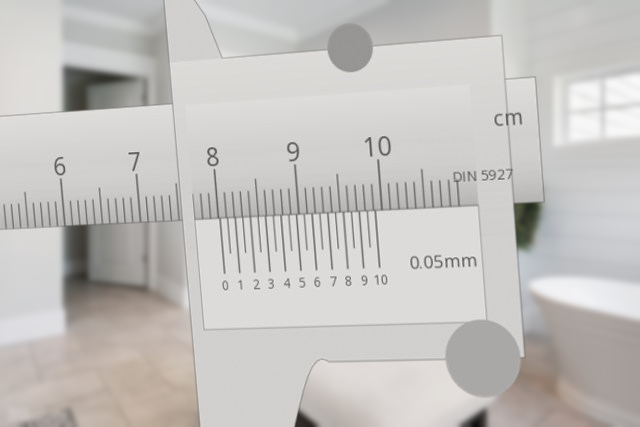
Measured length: mm 80.2
